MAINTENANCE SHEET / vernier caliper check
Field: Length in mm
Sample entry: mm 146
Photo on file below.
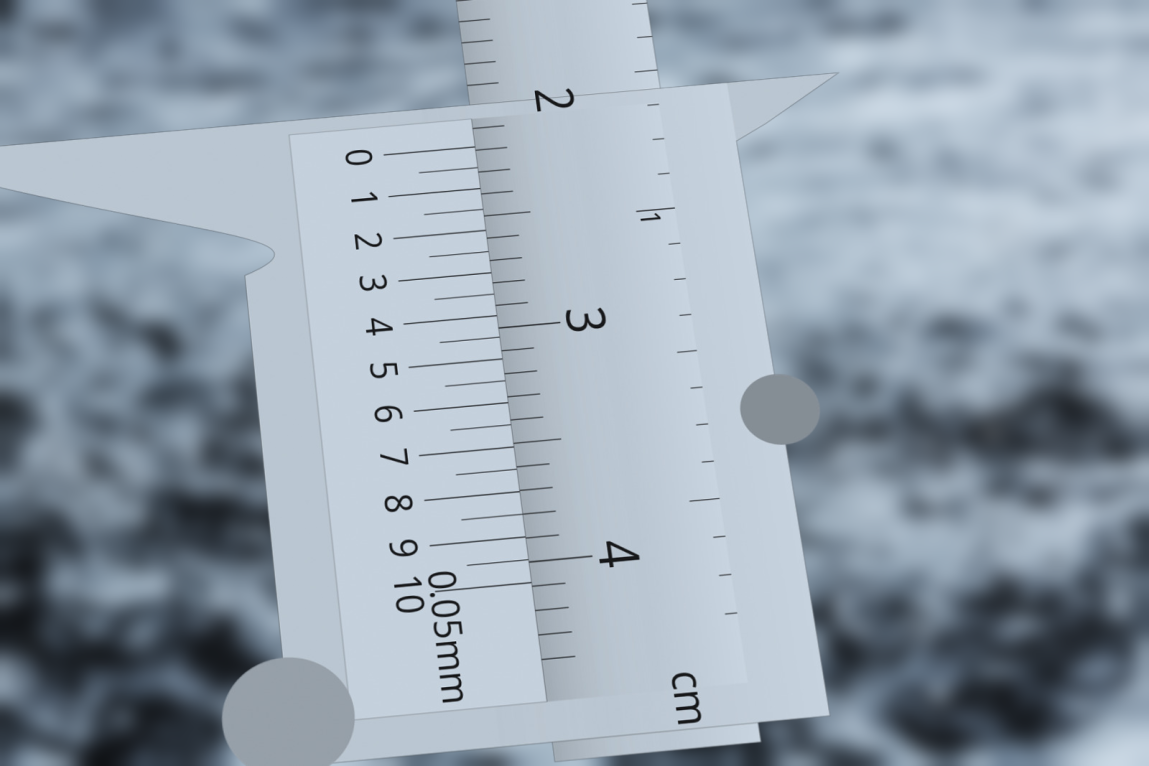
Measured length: mm 21.85
